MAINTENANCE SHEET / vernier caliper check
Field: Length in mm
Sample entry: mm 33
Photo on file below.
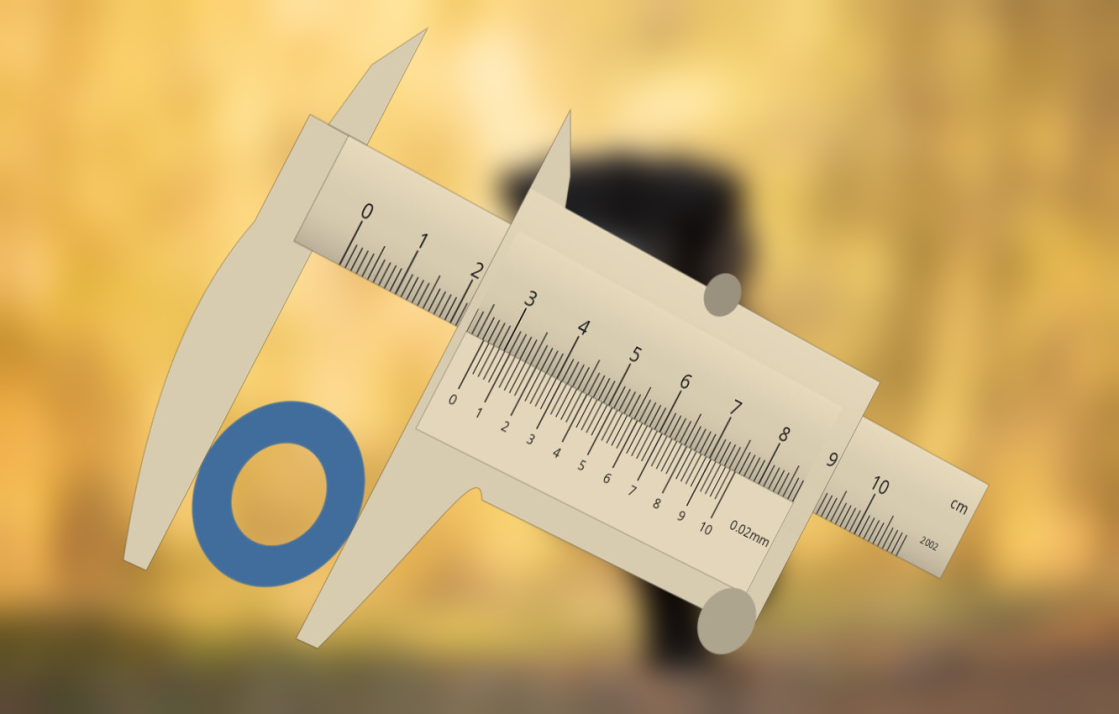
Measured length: mm 26.2
